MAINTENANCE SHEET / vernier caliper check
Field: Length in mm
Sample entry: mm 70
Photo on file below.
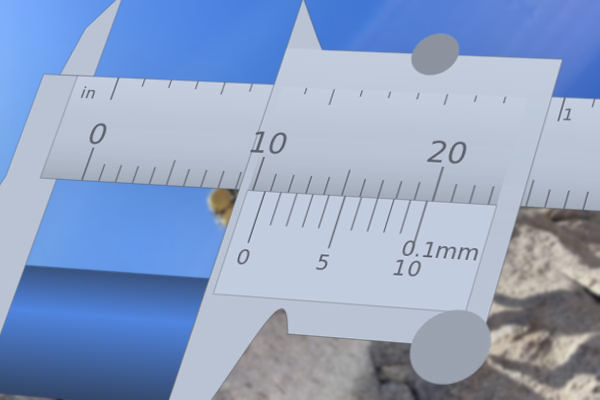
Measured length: mm 10.7
